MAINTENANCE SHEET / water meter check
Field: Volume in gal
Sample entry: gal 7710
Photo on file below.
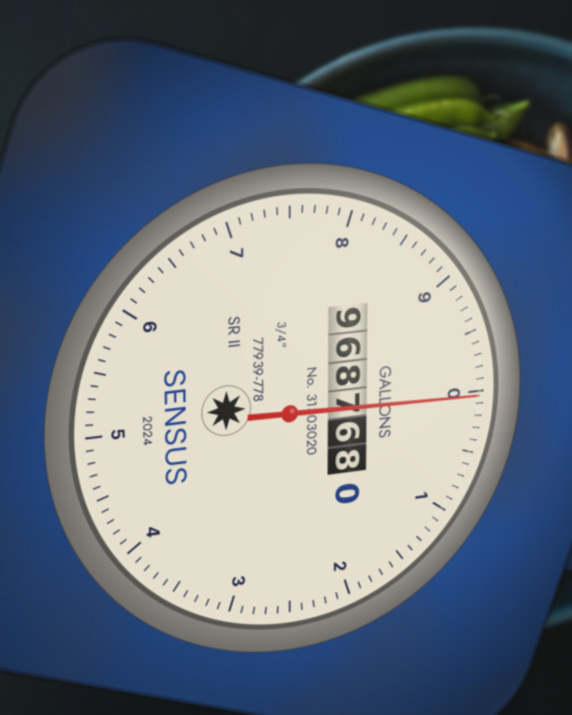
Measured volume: gal 9687680.0
